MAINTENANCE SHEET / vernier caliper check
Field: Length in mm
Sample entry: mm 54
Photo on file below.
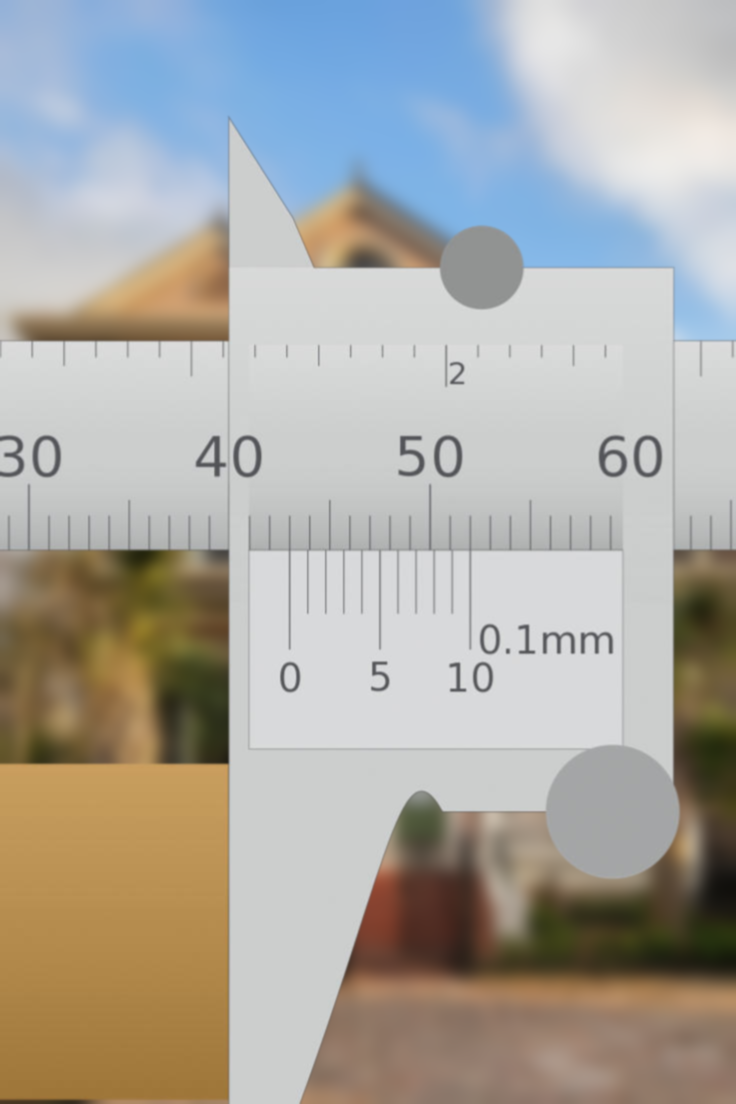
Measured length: mm 43.0
